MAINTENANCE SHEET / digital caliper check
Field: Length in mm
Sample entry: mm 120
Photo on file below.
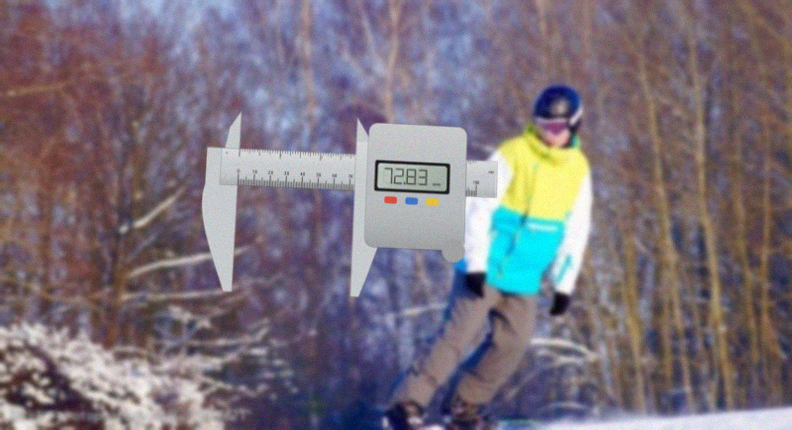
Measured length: mm 72.83
